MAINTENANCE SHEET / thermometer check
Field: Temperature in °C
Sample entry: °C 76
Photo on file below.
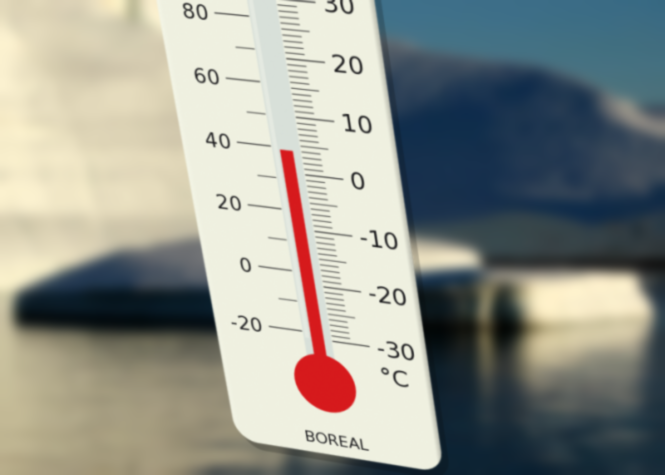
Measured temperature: °C 4
